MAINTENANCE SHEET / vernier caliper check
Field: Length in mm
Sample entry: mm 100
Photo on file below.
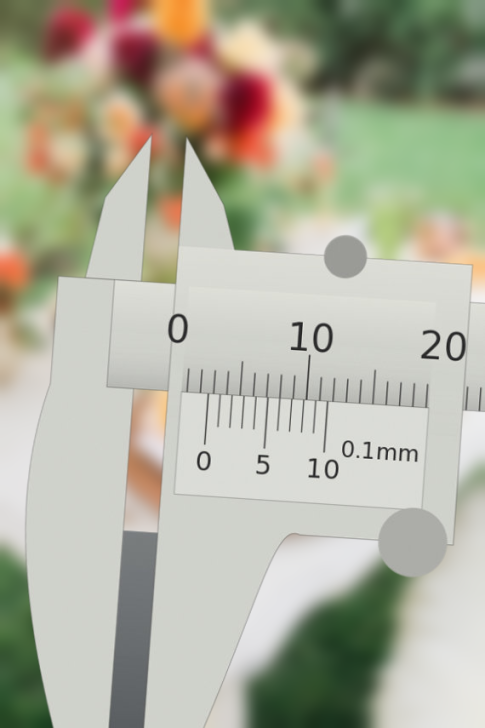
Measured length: mm 2.6
